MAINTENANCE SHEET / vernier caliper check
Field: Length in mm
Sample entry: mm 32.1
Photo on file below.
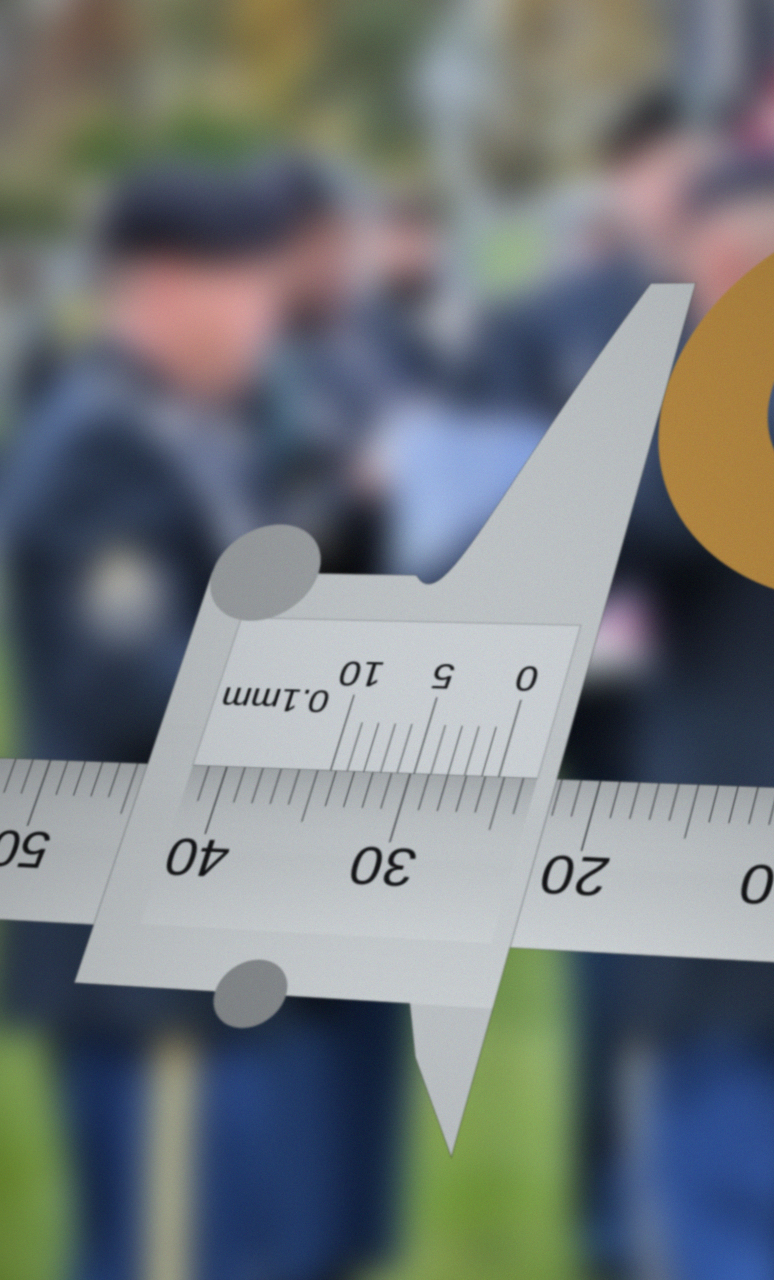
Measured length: mm 25.3
